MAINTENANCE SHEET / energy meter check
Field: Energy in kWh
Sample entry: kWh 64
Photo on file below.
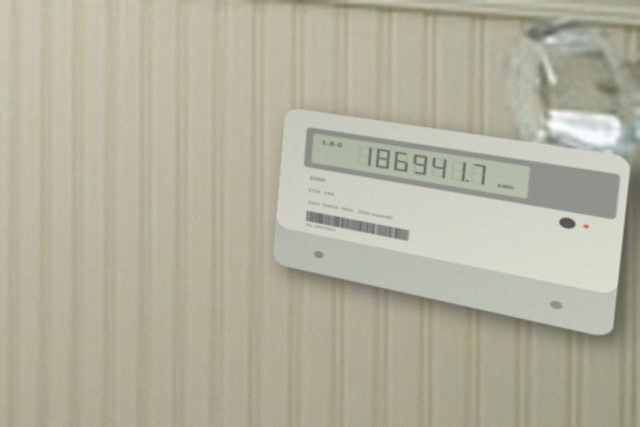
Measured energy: kWh 186941.7
